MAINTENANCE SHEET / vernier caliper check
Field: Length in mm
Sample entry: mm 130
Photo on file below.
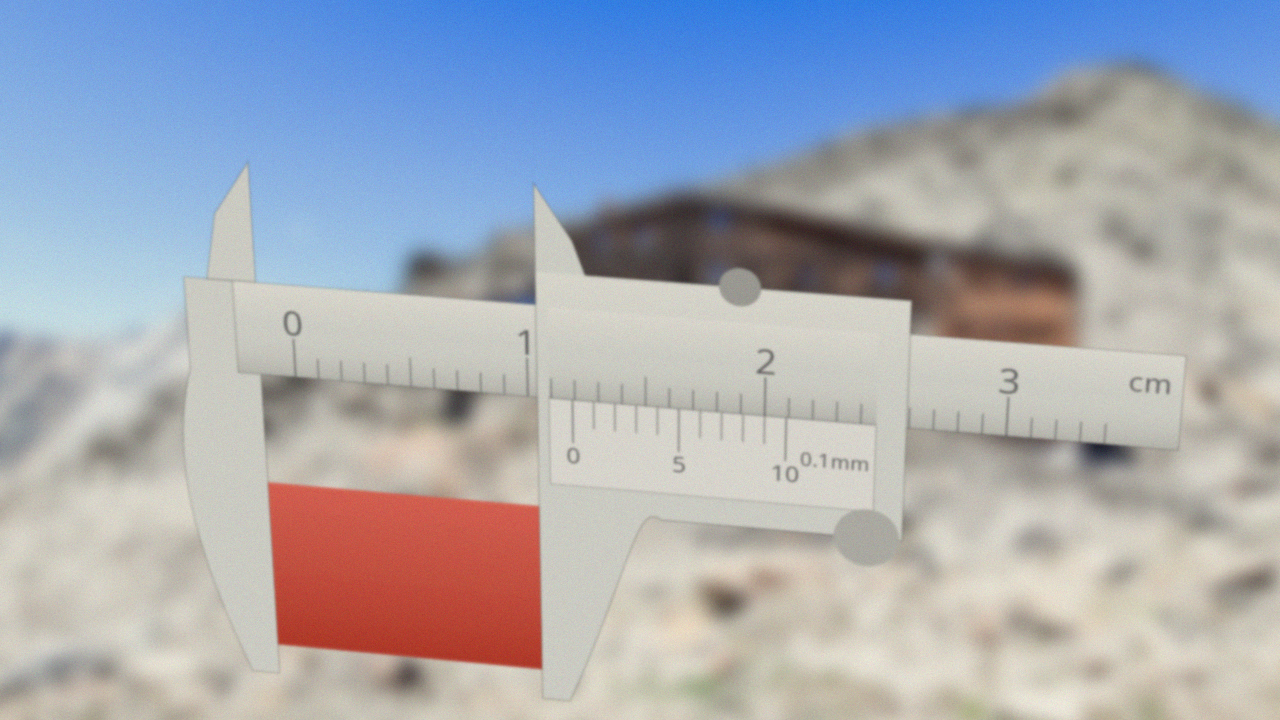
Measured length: mm 11.9
